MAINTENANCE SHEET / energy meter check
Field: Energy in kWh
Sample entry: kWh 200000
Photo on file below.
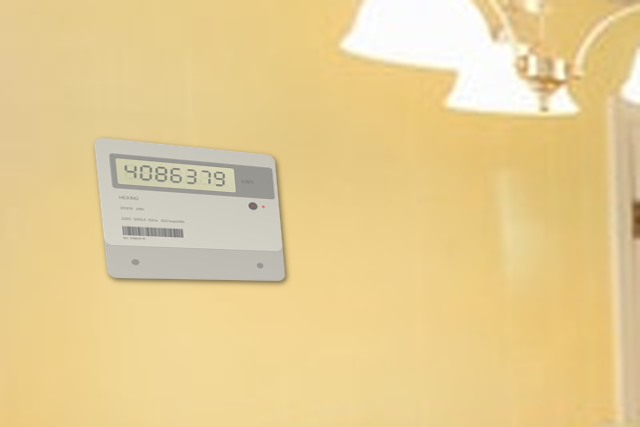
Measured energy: kWh 4086379
